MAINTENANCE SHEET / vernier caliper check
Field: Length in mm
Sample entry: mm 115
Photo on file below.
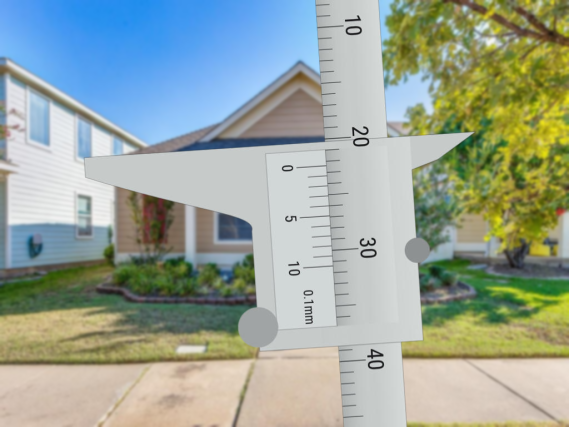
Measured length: mm 22.4
